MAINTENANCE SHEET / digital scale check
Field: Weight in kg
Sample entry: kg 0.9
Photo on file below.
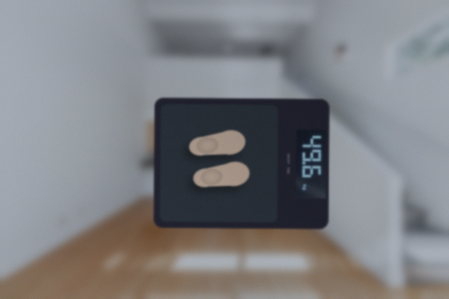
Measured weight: kg 49.6
